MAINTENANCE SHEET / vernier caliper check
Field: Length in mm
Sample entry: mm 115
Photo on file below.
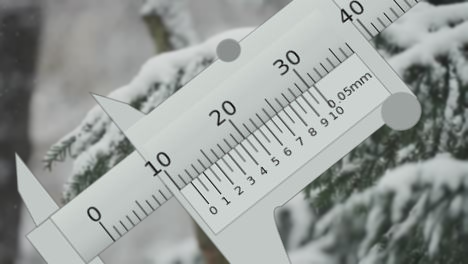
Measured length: mm 11.6
